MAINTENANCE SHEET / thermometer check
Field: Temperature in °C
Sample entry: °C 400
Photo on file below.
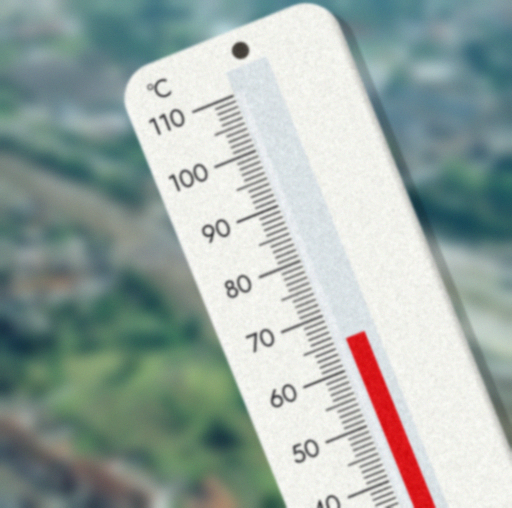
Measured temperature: °C 65
